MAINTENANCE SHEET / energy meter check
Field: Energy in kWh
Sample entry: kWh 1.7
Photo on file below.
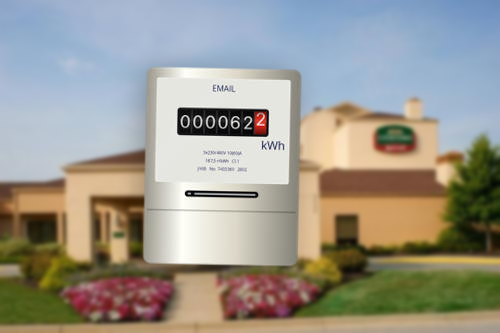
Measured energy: kWh 62.2
